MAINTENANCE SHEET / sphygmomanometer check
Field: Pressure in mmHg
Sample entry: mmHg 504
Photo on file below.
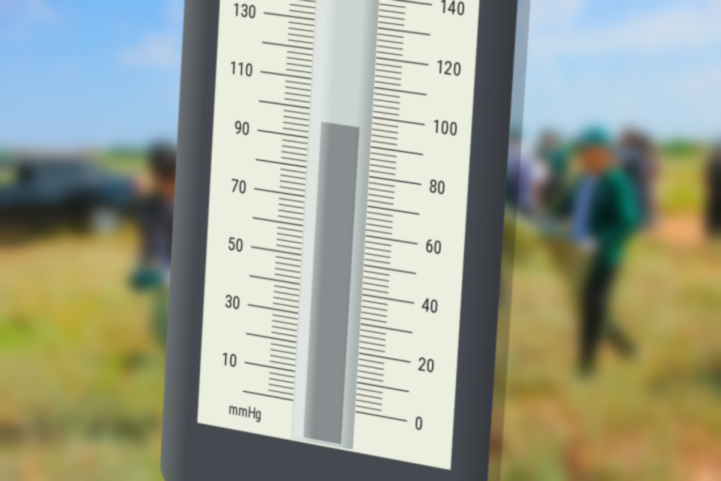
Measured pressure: mmHg 96
